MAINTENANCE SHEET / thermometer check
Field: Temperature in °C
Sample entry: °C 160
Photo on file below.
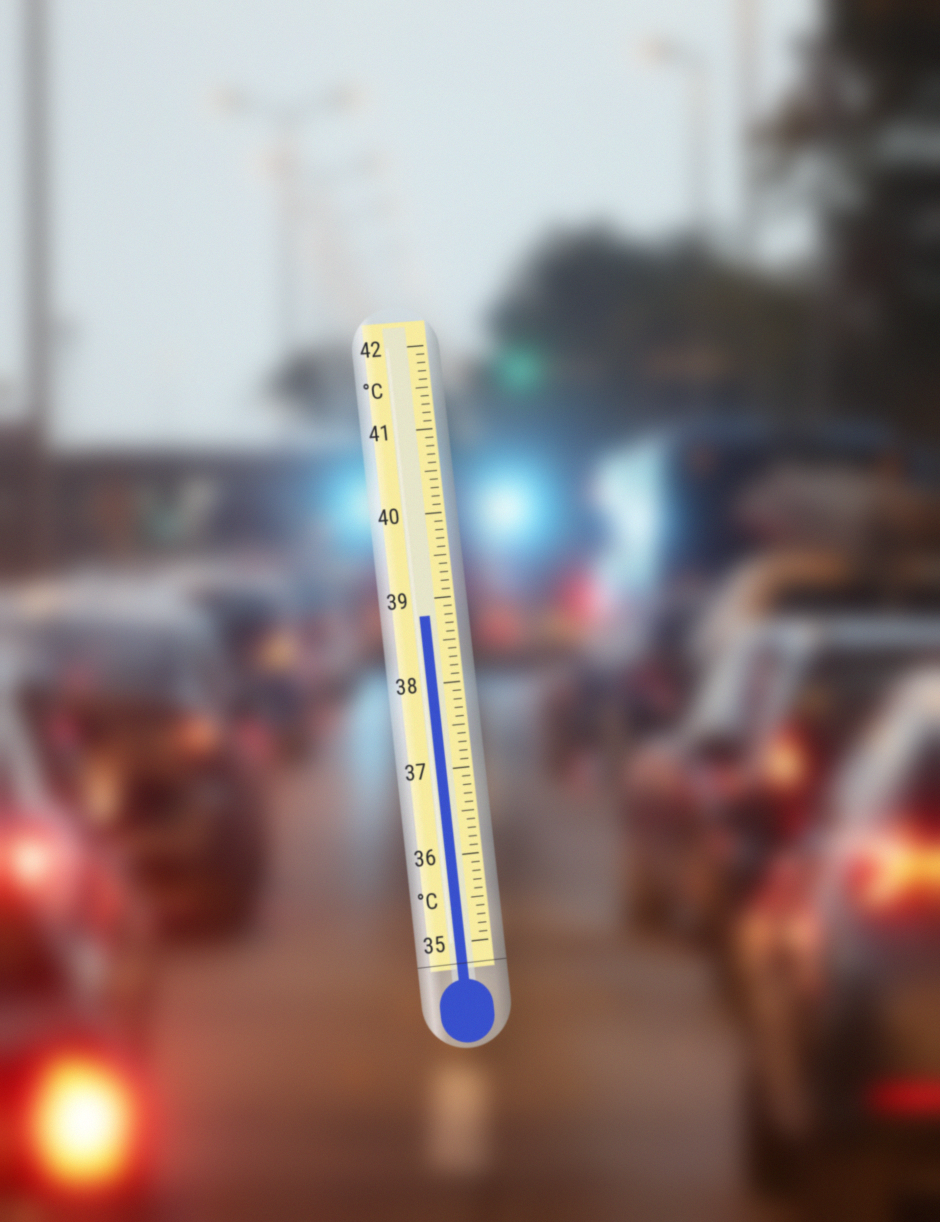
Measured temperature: °C 38.8
